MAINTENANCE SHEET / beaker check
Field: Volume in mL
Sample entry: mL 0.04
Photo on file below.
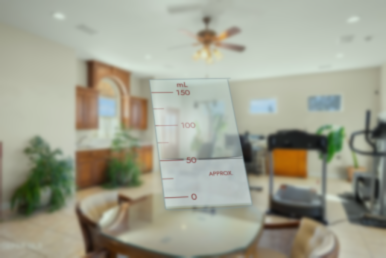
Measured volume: mL 50
